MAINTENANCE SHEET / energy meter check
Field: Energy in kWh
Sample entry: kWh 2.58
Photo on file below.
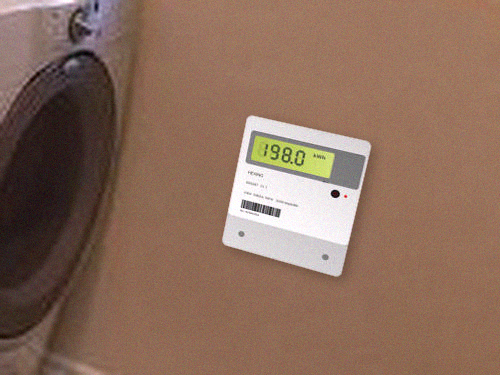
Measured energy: kWh 198.0
